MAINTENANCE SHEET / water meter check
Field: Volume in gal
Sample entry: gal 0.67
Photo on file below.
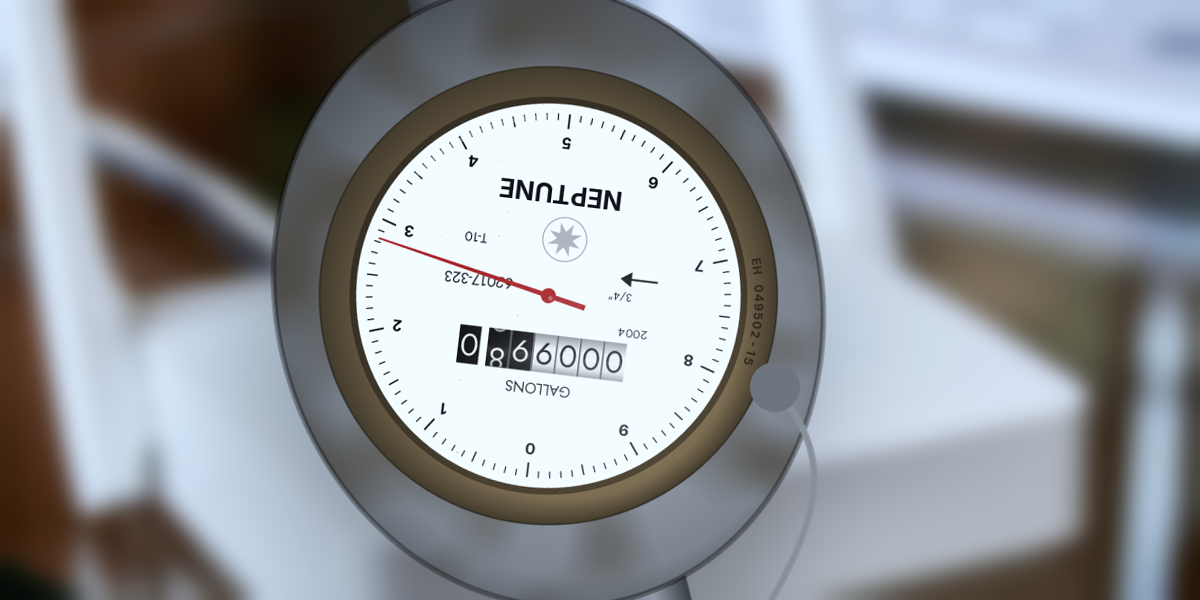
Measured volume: gal 9982.8
